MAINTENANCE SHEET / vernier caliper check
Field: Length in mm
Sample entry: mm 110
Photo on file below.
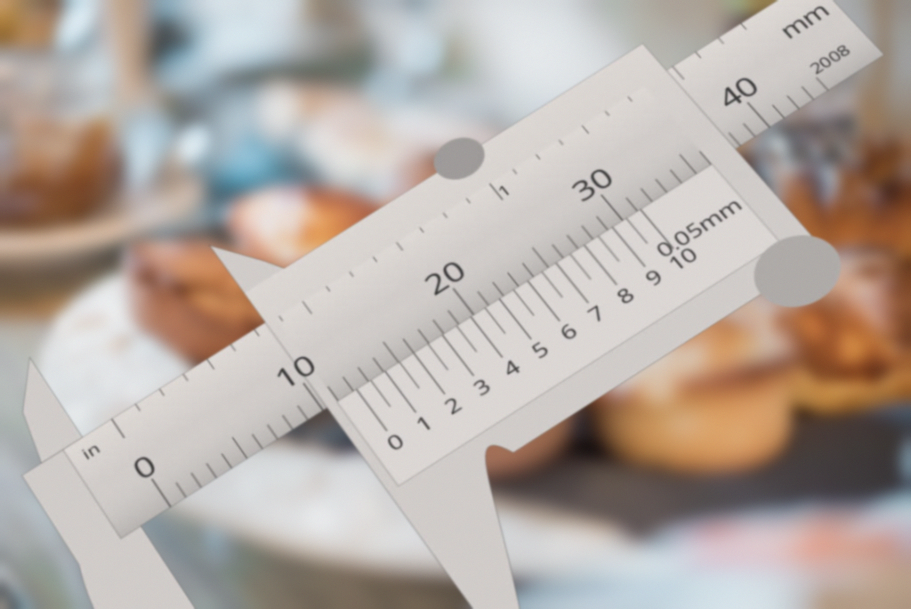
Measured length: mm 12.2
